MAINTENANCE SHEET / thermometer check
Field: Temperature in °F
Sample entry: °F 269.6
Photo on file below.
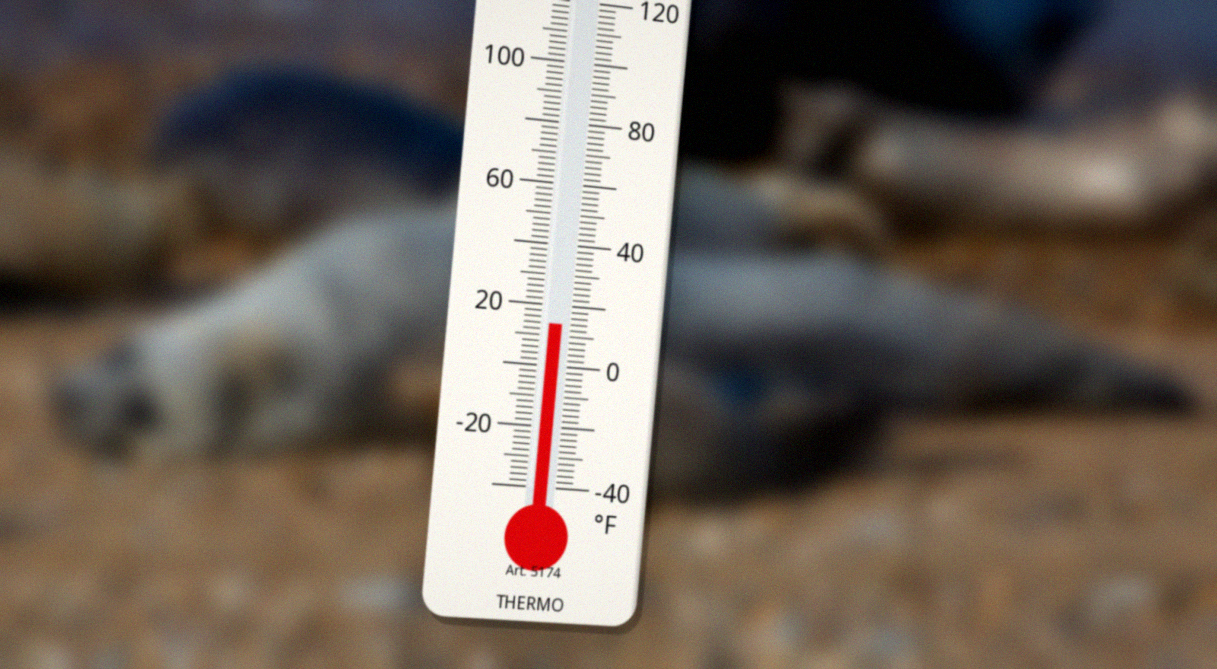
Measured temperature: °F 14
